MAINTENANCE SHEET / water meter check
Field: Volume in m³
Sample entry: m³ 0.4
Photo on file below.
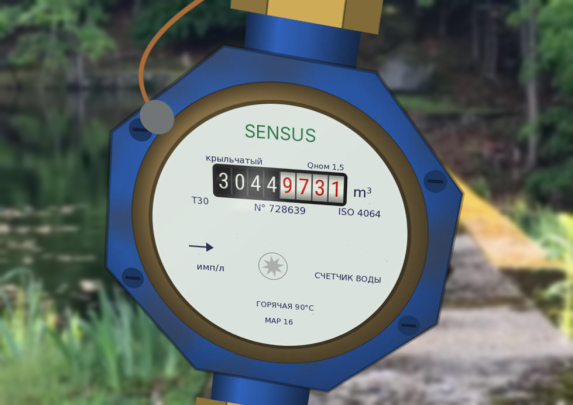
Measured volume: m³ 3044.9731
